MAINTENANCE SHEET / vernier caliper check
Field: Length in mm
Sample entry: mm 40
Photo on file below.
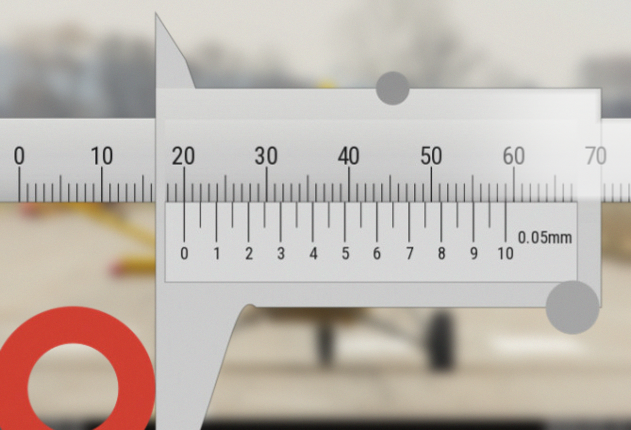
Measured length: mm 20.0
